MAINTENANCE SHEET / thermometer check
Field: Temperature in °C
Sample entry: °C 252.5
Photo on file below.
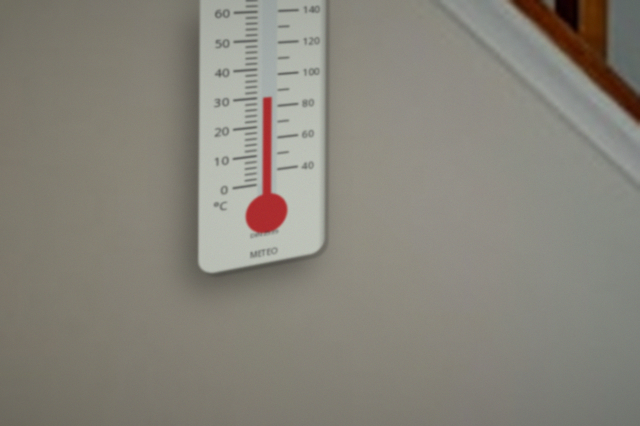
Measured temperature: °C 30
